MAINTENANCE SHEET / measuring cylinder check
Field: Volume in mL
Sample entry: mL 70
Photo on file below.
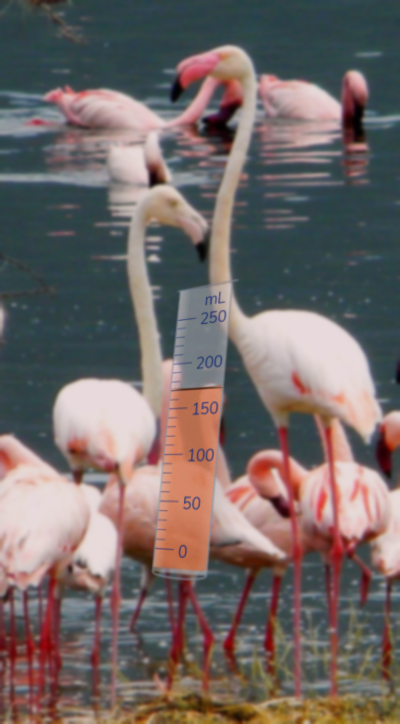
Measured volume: mL 170
